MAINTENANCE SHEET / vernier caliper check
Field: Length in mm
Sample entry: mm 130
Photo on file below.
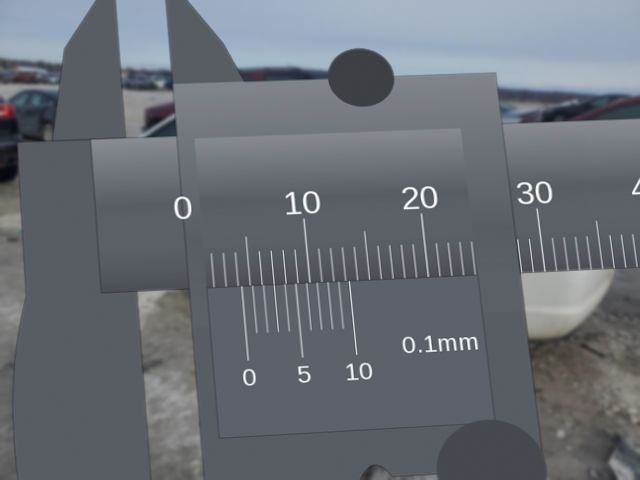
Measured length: mm 4.3
